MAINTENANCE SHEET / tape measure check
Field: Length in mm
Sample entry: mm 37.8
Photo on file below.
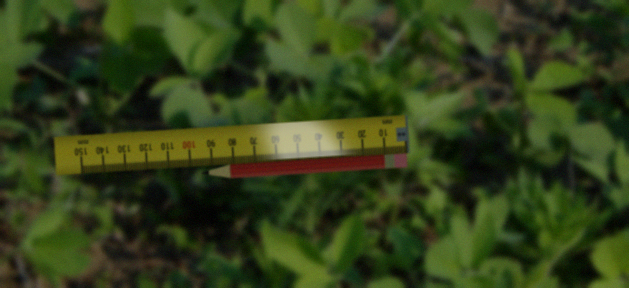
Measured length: mm 95
